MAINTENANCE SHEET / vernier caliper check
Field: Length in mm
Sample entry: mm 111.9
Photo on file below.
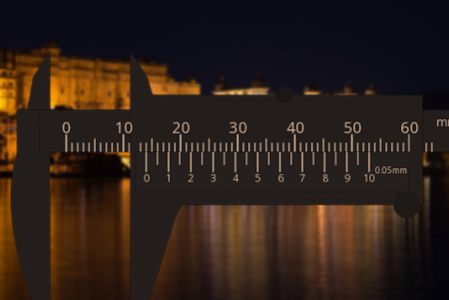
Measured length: mm 14.0
